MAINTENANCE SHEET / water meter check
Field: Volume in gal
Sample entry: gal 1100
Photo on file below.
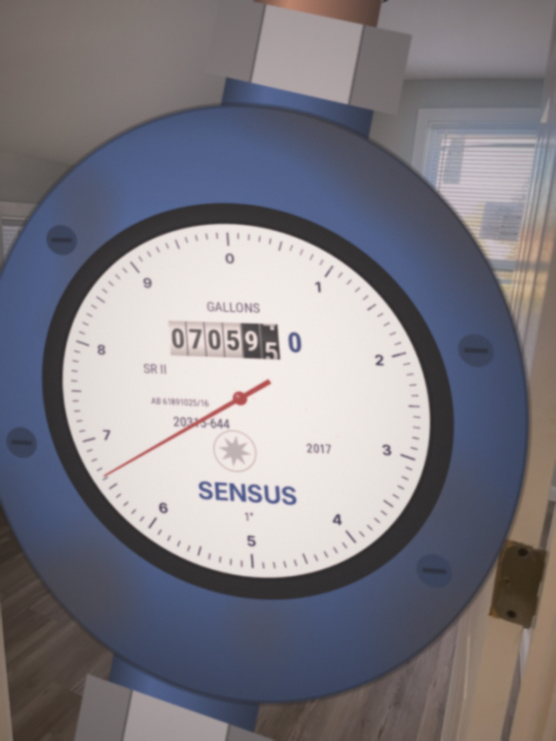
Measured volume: gal 705946.6
